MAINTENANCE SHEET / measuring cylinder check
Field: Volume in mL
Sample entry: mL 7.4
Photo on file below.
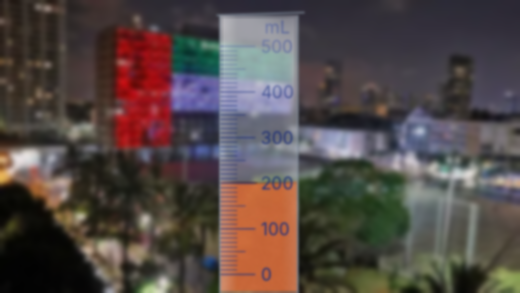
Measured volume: mL 200
